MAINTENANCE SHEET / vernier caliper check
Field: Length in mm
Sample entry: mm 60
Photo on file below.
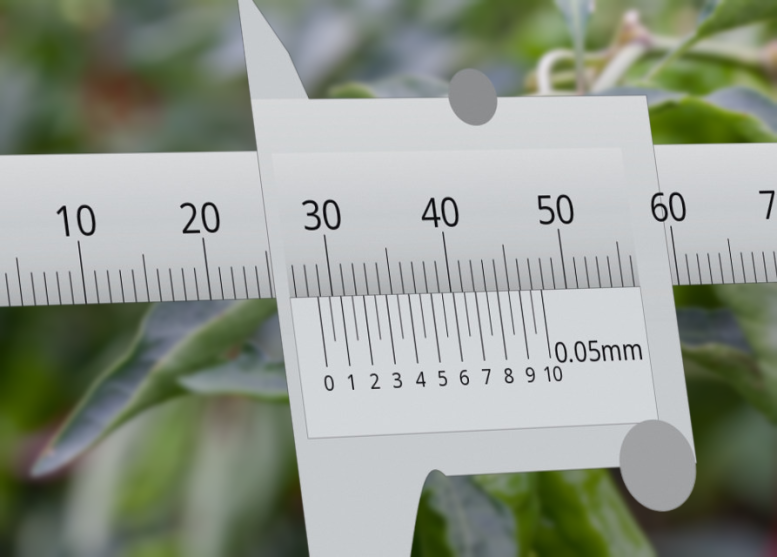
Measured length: mm 28.8
